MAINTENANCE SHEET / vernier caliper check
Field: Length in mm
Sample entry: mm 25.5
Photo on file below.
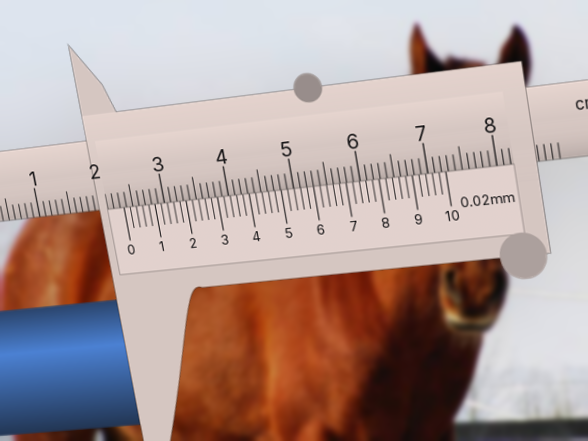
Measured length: mm 23.6
